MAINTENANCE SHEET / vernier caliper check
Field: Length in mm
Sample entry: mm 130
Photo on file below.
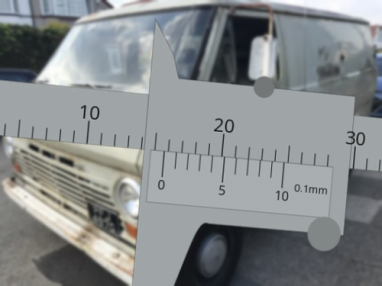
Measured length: mm 15.7
